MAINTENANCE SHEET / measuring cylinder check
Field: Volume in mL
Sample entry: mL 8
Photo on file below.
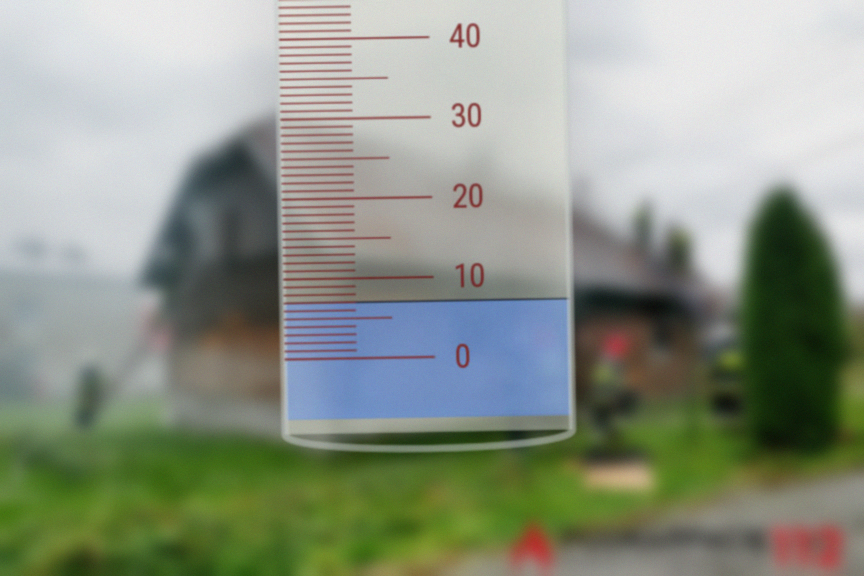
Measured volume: mL 7
